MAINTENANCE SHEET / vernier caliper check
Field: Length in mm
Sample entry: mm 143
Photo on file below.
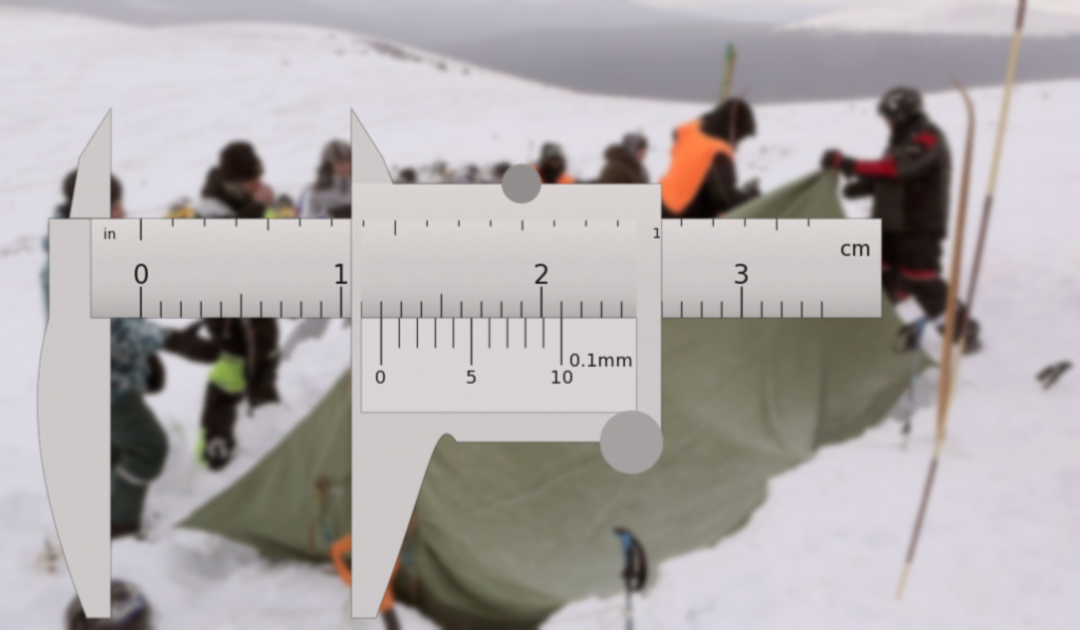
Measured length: mm 12.0
